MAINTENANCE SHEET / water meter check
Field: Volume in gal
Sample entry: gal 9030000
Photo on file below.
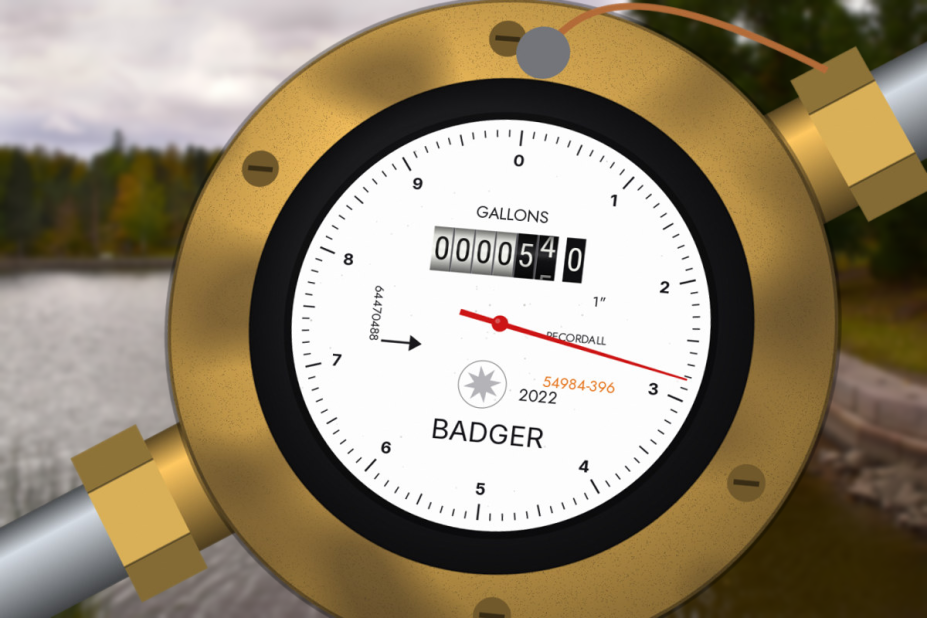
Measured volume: gal 542.8
